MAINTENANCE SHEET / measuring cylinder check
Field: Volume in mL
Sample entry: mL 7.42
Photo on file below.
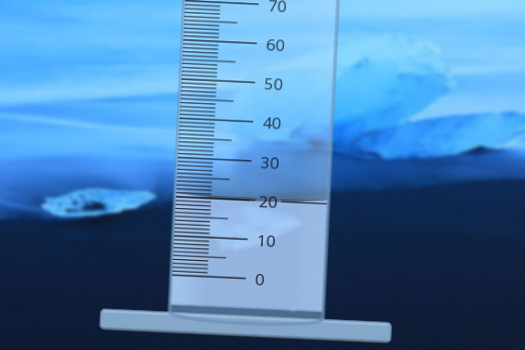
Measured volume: mL 20
